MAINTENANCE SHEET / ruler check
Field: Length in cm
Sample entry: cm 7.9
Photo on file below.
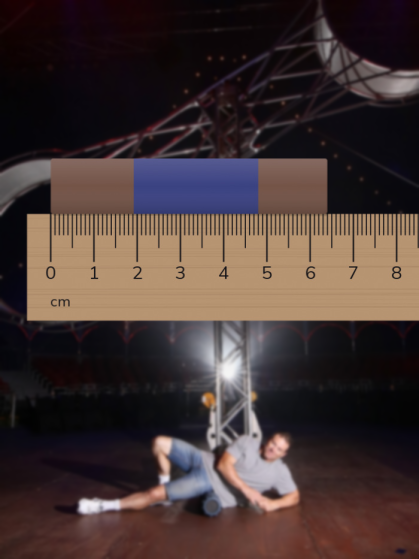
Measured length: cm 6.4
